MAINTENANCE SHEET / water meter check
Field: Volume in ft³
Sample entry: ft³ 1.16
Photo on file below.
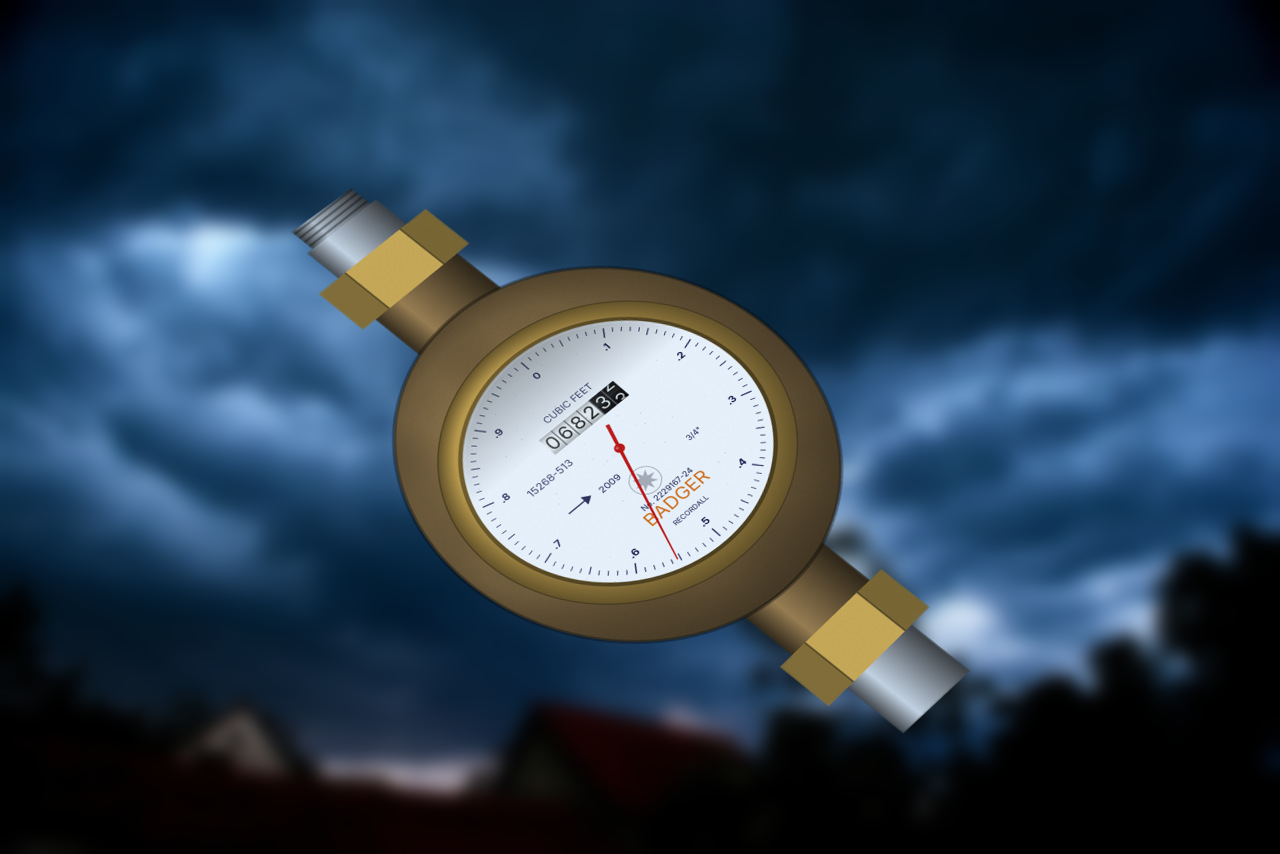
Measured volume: ft³ 68232.55
